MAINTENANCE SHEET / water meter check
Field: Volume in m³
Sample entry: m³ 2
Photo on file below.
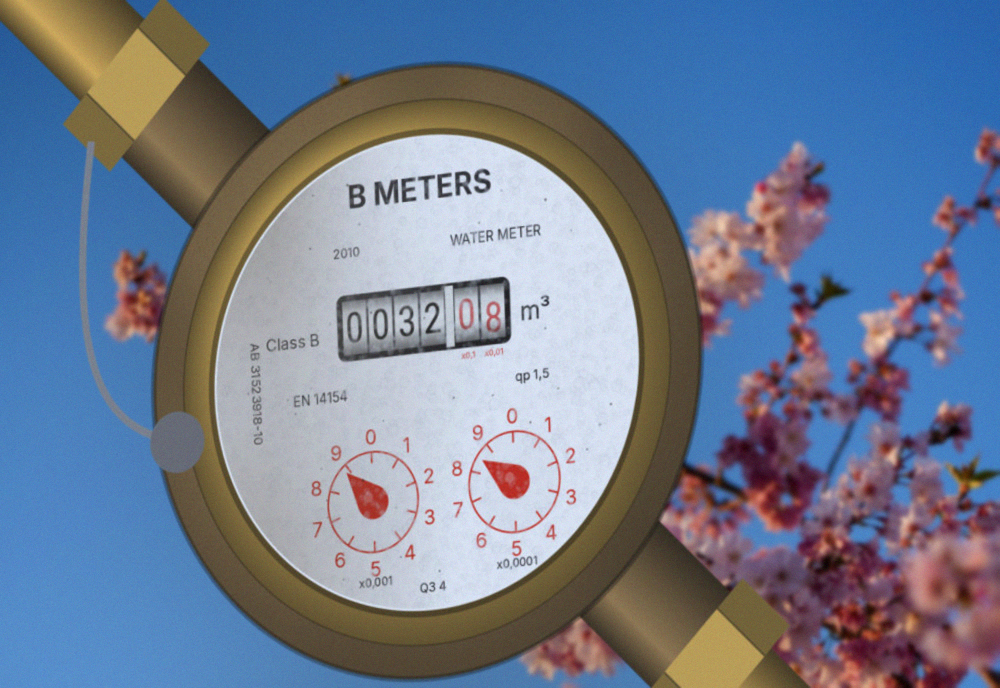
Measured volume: m³ 32.0788
